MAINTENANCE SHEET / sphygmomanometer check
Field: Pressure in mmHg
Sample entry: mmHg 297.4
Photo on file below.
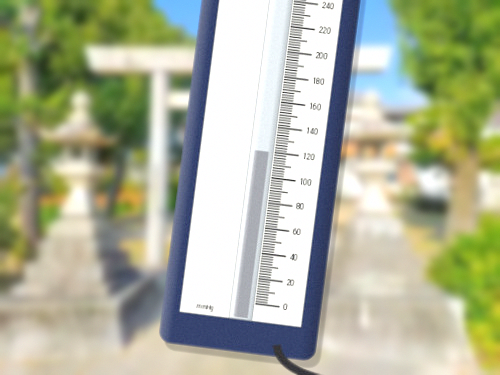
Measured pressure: mmHg 120
